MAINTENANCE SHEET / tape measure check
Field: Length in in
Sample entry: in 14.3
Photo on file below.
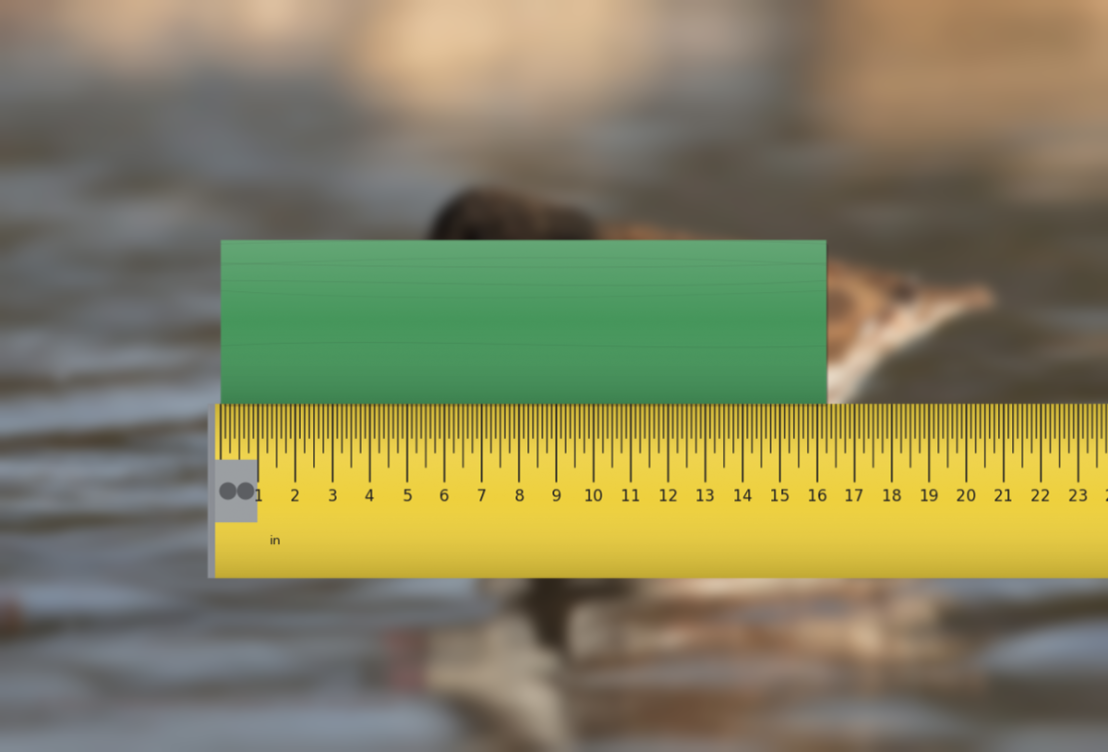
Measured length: in 16.25
